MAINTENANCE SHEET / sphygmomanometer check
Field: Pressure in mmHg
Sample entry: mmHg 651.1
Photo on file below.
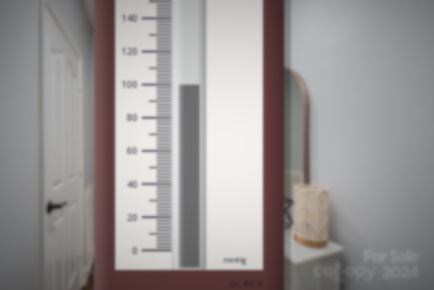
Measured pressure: mmHg 100
